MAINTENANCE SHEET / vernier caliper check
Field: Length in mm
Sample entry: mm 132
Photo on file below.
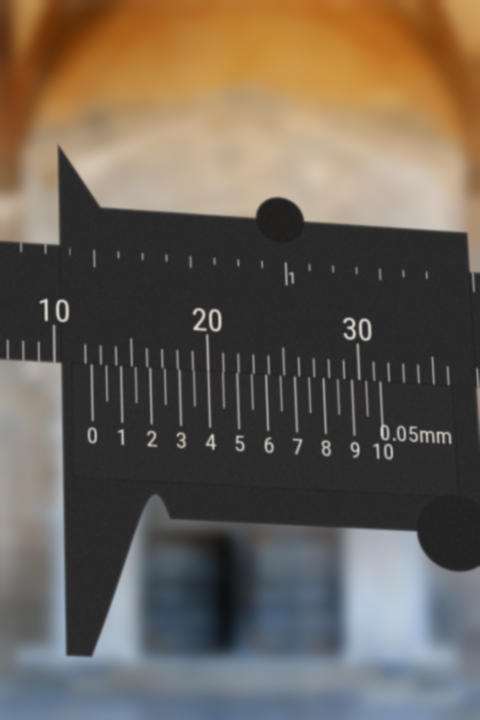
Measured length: mm 12.4
